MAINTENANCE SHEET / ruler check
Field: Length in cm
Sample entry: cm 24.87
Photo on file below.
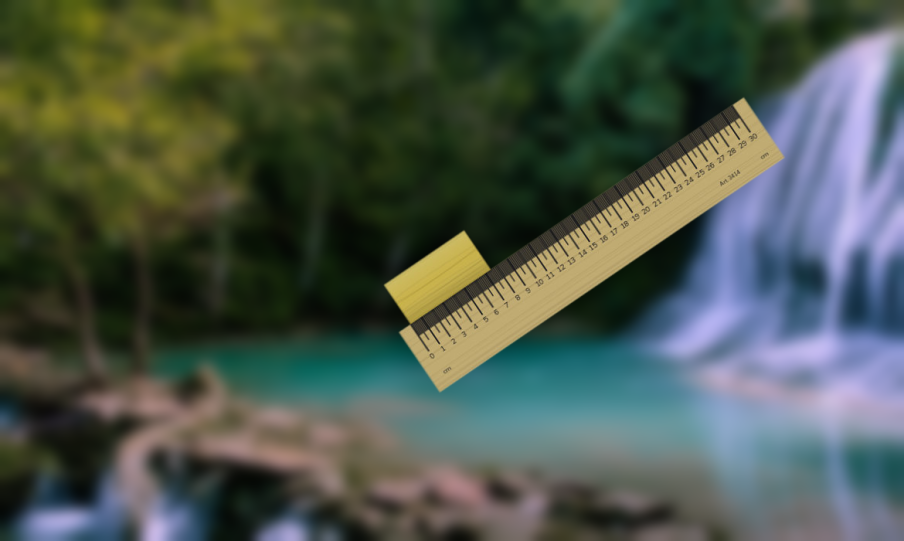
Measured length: cm 7.5
